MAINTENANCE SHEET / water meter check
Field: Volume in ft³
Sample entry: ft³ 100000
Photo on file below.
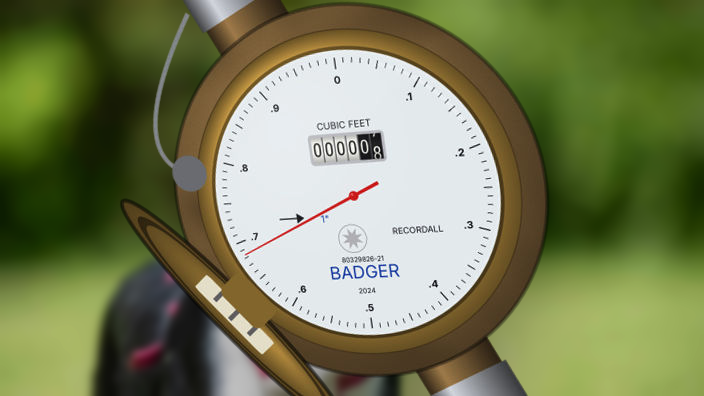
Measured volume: ft³ 7.68
